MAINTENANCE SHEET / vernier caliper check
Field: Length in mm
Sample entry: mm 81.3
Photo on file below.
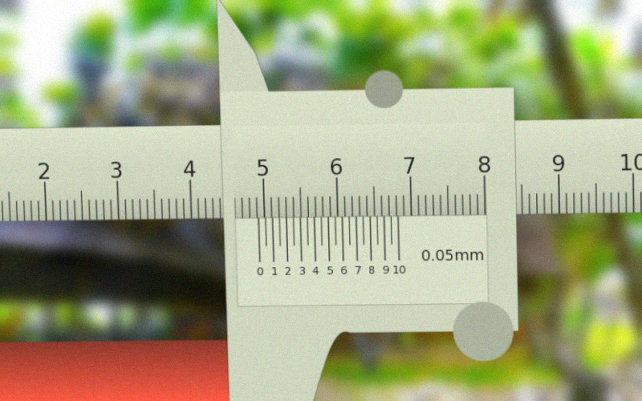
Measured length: mm 49.2
